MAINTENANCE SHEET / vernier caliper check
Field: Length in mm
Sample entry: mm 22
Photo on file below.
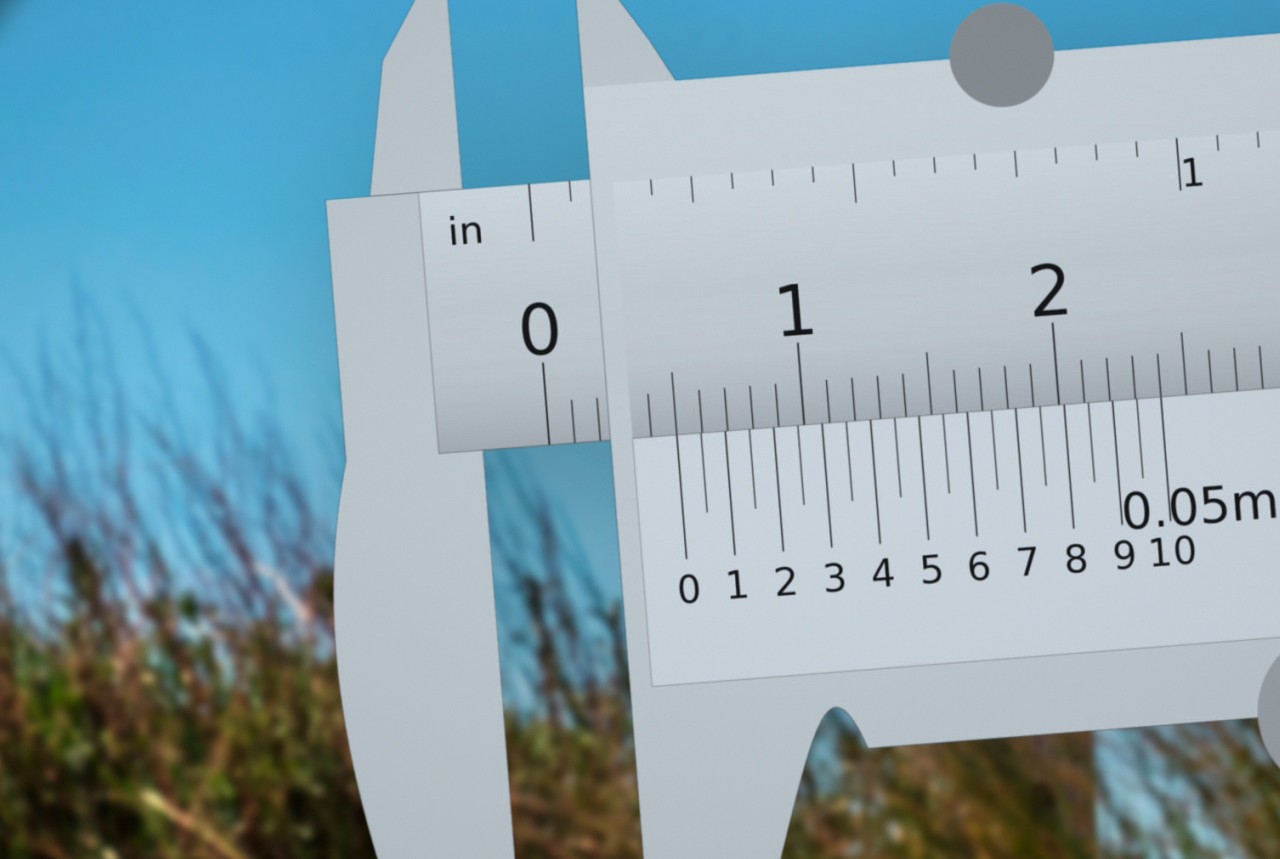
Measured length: mm 5.0
